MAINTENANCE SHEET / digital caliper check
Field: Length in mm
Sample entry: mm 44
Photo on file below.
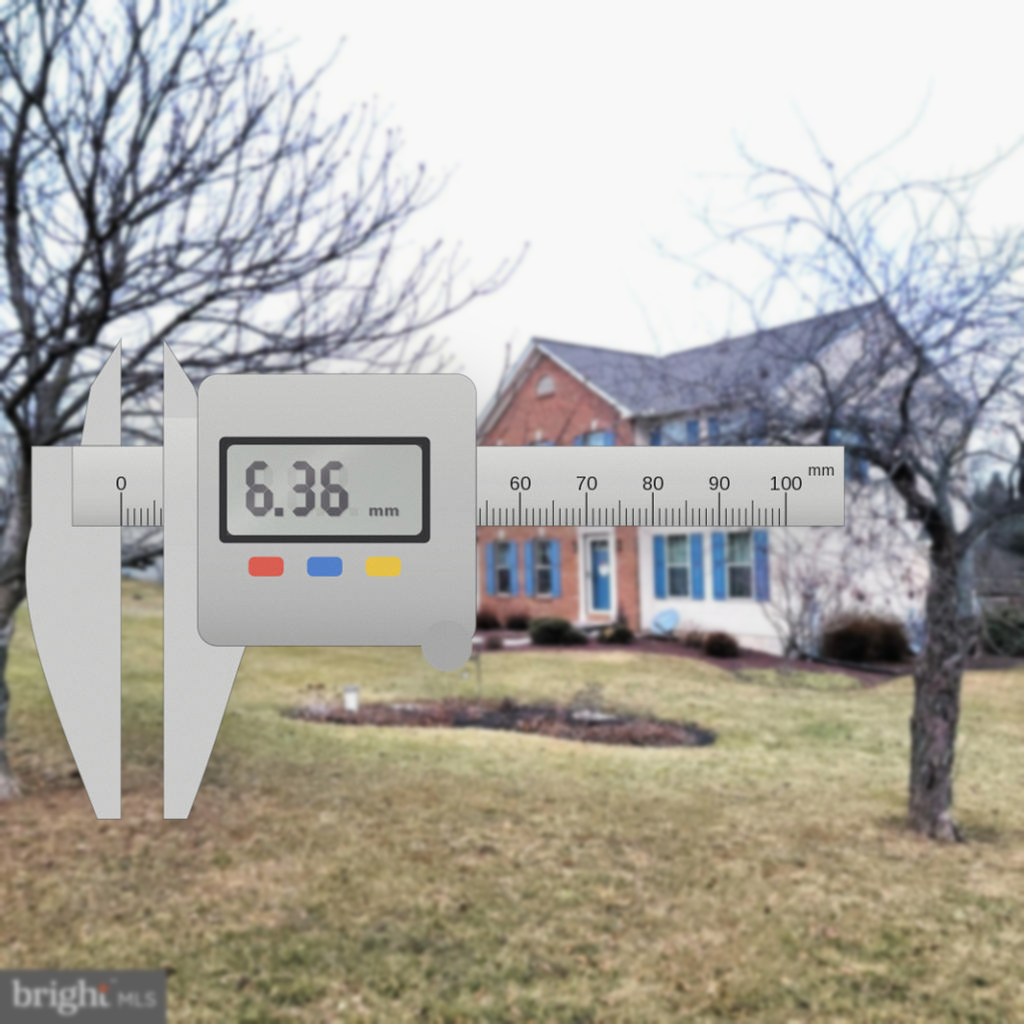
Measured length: mm 6.36
